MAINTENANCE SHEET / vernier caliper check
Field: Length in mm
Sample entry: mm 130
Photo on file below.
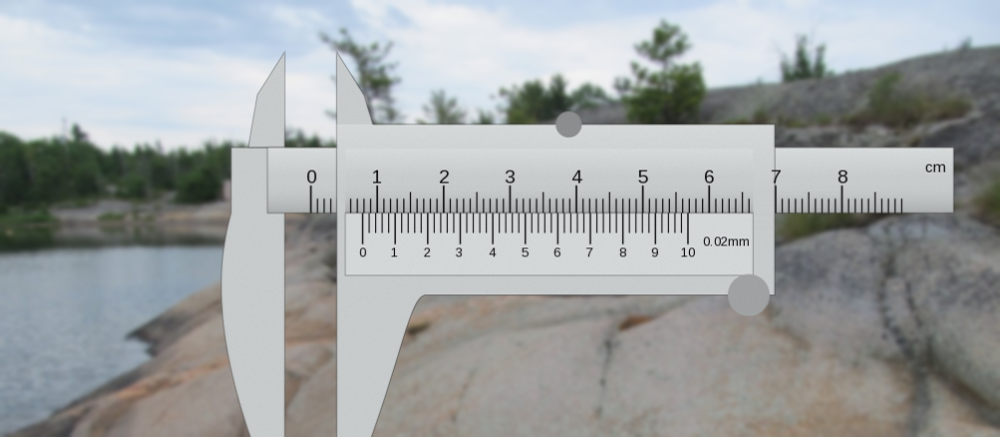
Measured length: mm 7.8
